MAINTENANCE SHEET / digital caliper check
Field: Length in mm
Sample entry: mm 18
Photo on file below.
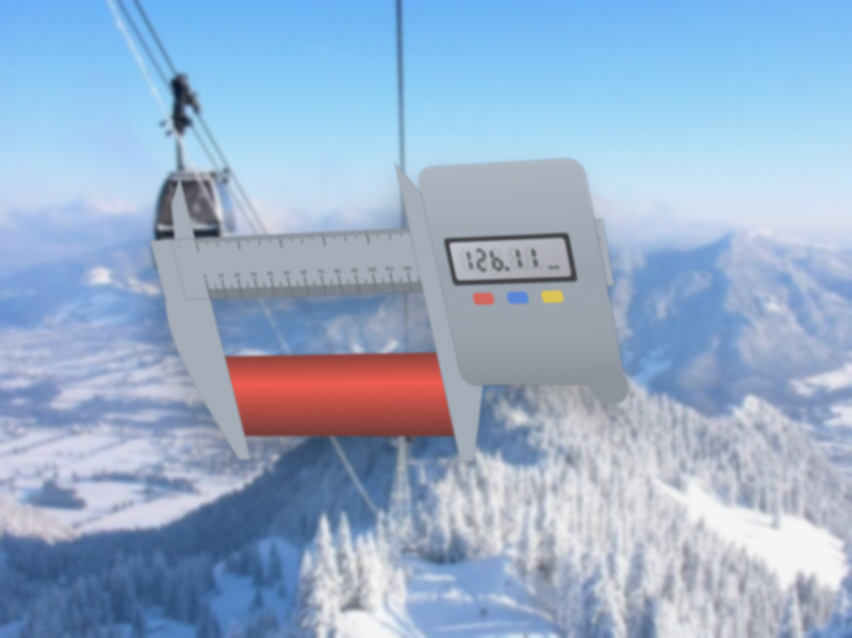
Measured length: mm 126.11
